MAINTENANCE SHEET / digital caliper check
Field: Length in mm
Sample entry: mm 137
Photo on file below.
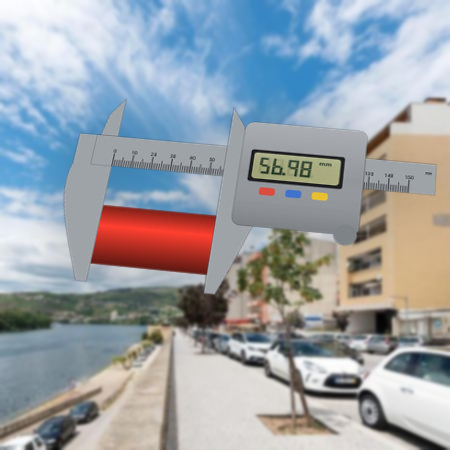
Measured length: mm 56.98
